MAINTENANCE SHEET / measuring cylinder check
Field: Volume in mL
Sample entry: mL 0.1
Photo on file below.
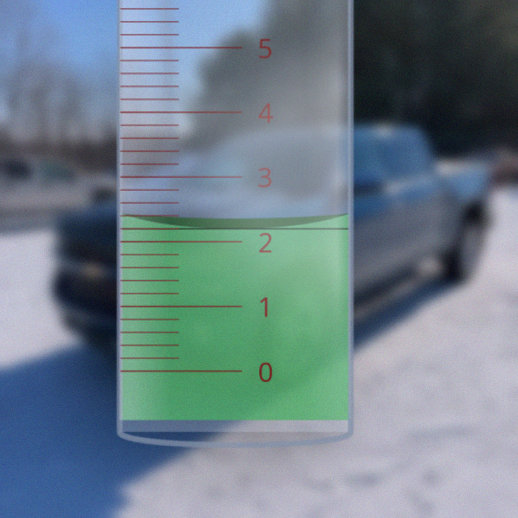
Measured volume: mL 2.2
